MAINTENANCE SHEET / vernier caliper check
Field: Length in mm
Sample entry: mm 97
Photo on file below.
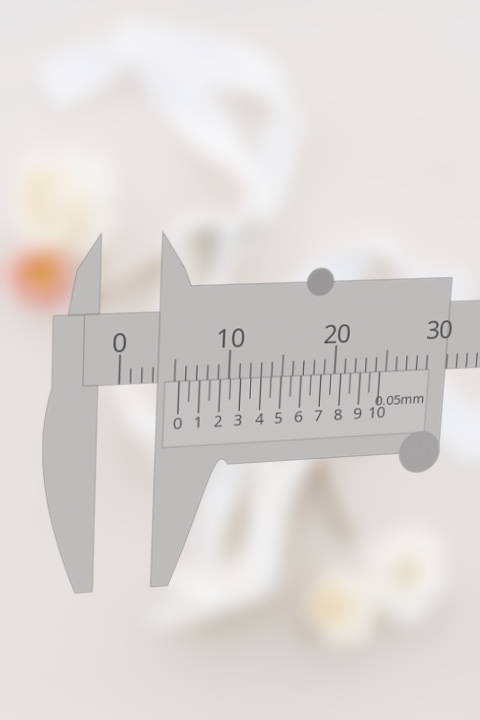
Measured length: mm 5.4
